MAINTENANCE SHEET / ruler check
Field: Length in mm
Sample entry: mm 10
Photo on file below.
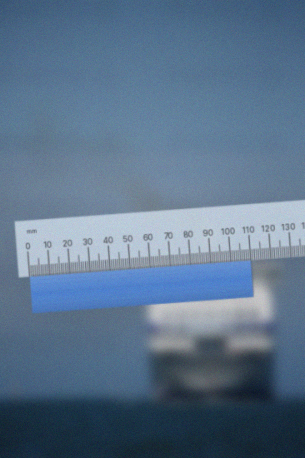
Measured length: mm 110
